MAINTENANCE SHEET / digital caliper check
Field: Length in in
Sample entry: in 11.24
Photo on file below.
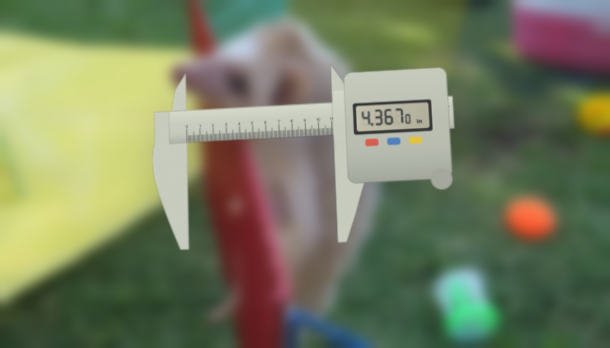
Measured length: in 4.3670
